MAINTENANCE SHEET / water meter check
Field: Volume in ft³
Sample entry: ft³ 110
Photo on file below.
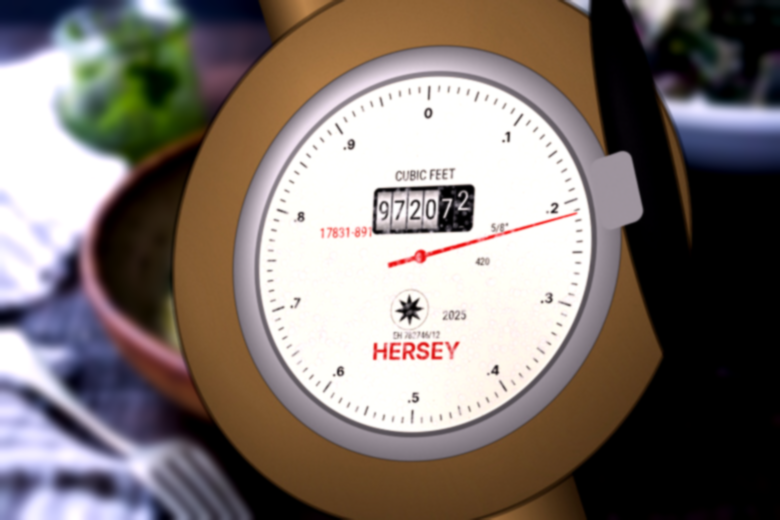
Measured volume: ft³ 972072.21
